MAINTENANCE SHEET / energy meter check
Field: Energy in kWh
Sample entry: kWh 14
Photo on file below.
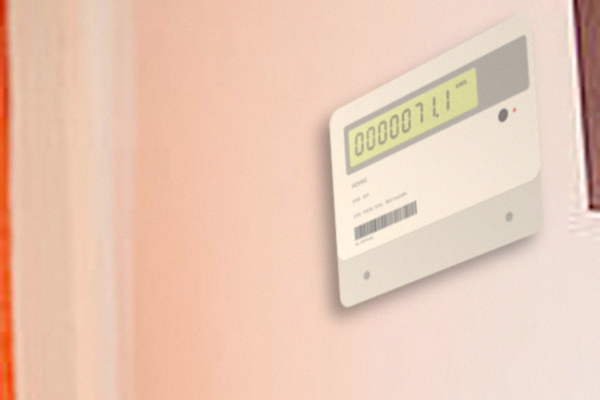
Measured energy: kWh 71.1
